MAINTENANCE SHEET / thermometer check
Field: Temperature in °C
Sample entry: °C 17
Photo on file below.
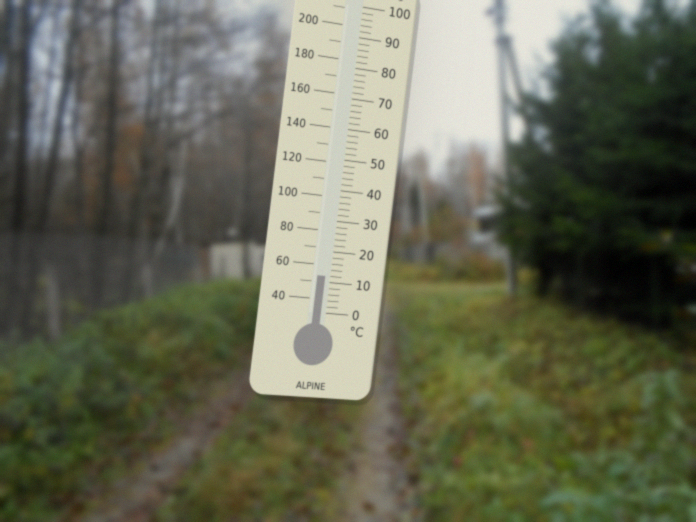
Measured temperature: °C 12
